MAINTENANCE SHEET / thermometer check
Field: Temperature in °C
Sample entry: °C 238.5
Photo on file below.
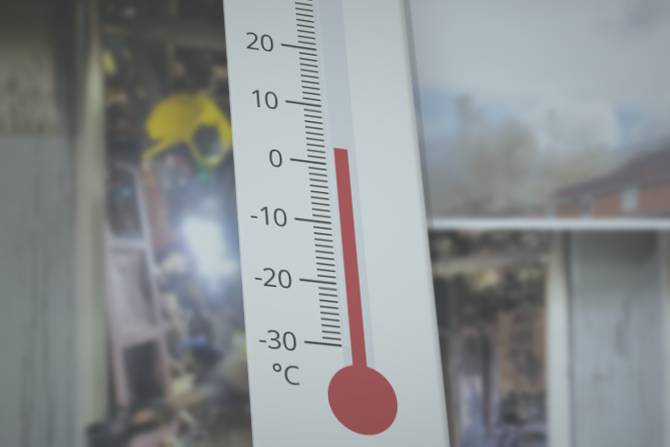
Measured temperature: °C 3
